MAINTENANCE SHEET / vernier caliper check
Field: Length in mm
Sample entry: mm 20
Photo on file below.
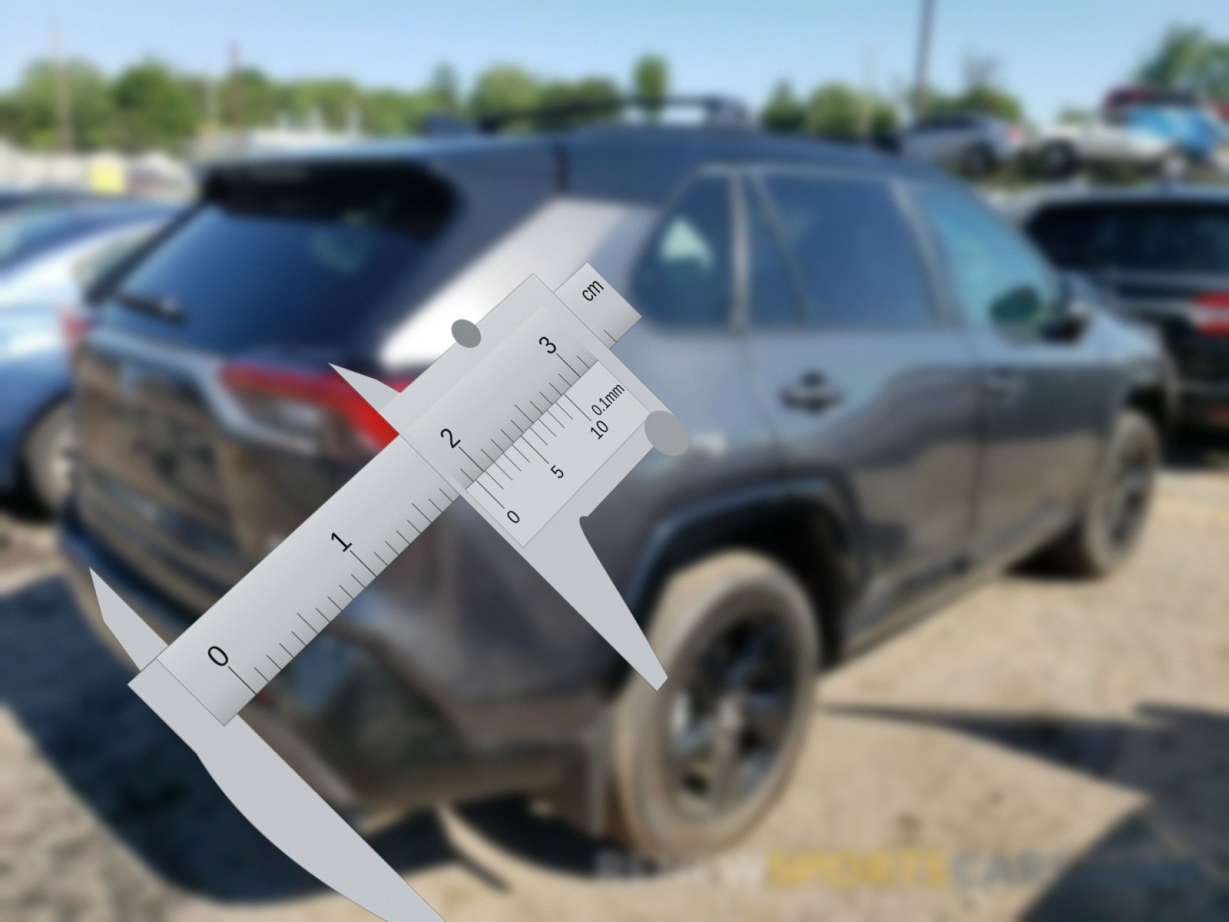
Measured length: mm 19.2
